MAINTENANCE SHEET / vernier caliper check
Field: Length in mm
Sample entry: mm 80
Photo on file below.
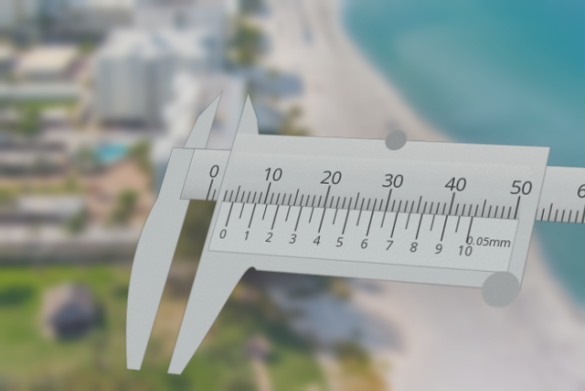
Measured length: mm 4.6
